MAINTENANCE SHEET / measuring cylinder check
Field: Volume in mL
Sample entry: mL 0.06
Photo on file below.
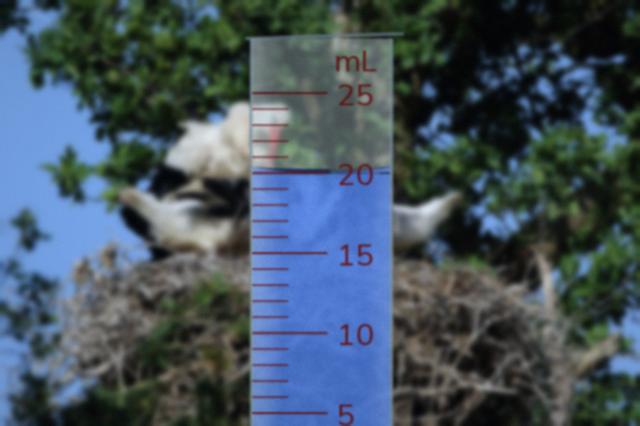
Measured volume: mL 20
